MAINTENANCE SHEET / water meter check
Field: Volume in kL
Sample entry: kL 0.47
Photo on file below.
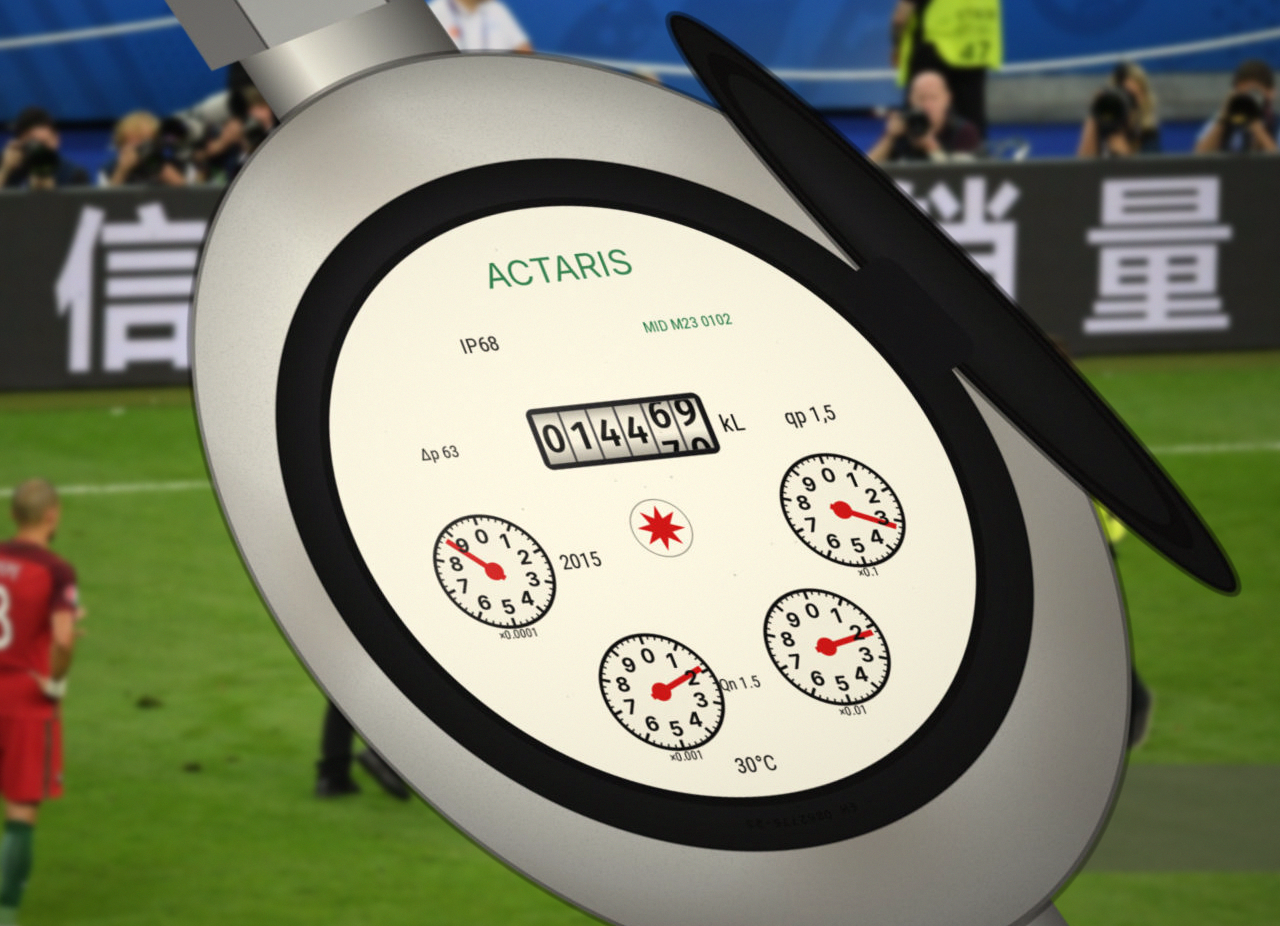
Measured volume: kL 14469.3218
